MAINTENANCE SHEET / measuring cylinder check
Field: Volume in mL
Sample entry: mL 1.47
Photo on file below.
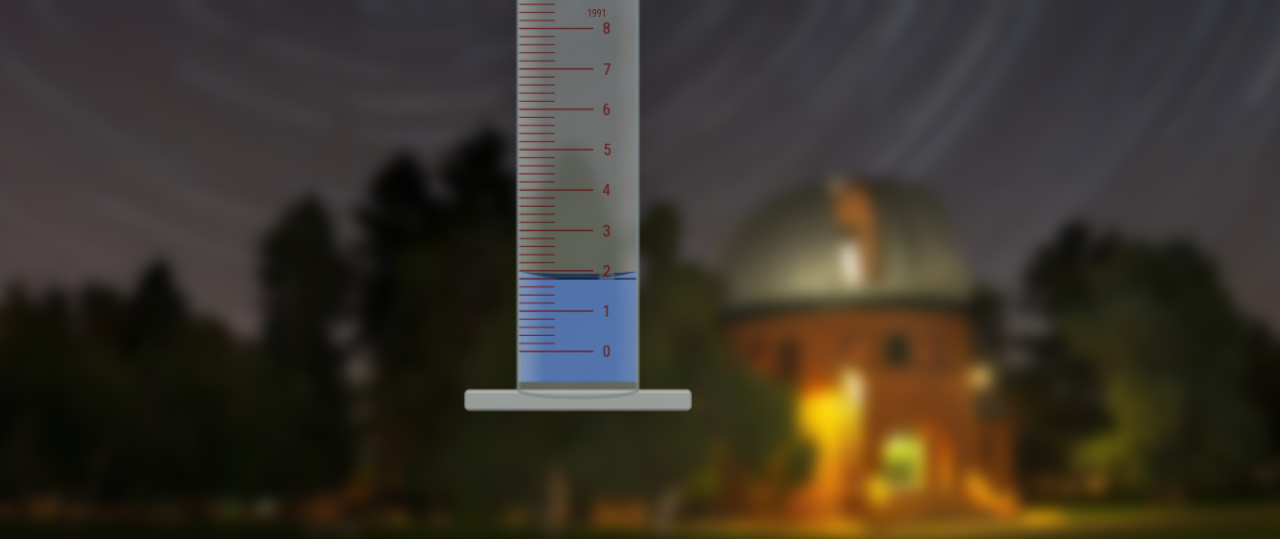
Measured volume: mL 1.8
